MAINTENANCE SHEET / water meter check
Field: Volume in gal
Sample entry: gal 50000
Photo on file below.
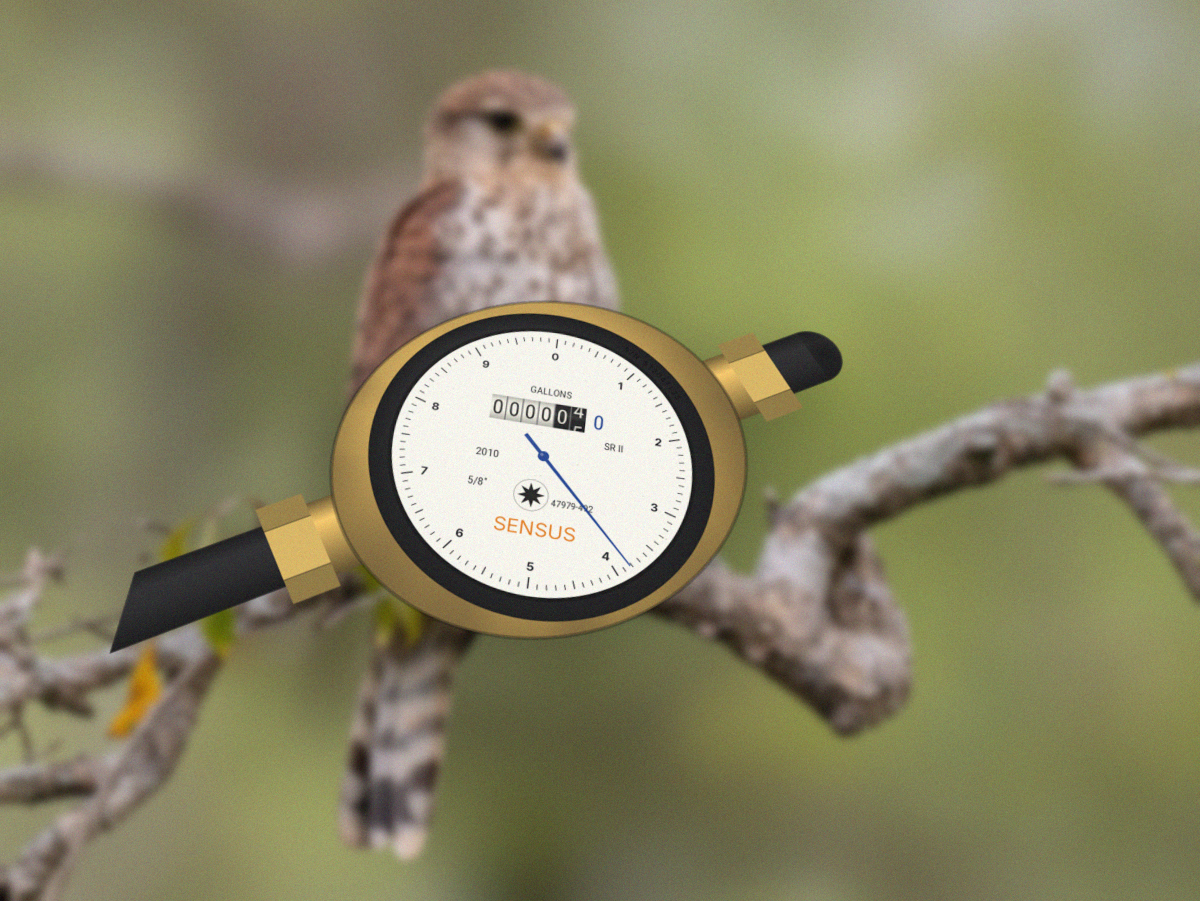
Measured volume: gal 43.8
